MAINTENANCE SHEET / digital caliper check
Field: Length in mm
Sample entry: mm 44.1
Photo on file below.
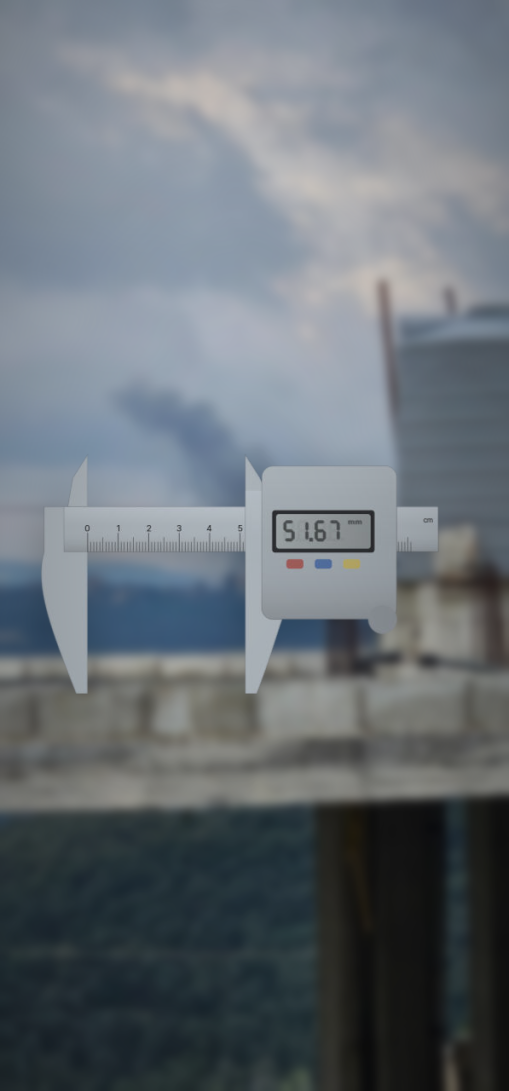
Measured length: mm 51.67
